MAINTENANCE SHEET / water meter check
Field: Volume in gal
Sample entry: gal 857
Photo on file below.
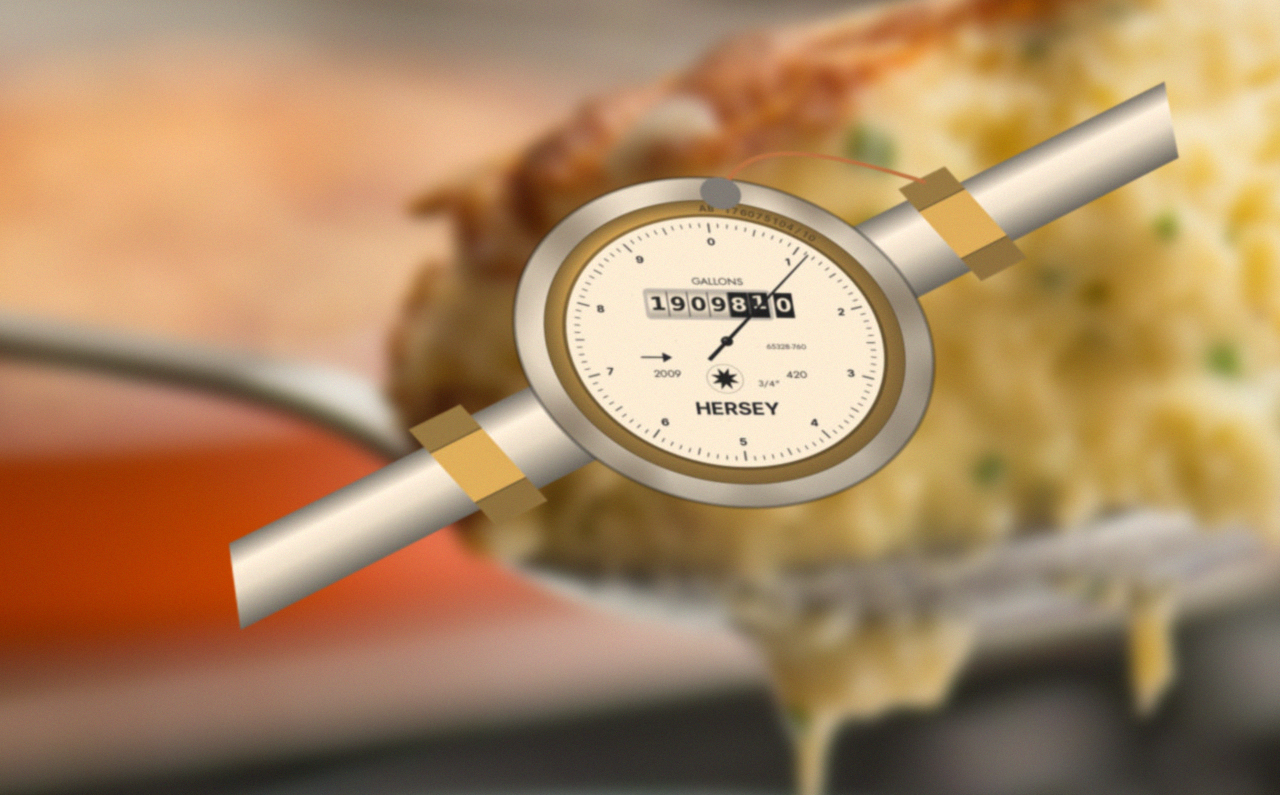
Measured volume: gal 1909811.1
